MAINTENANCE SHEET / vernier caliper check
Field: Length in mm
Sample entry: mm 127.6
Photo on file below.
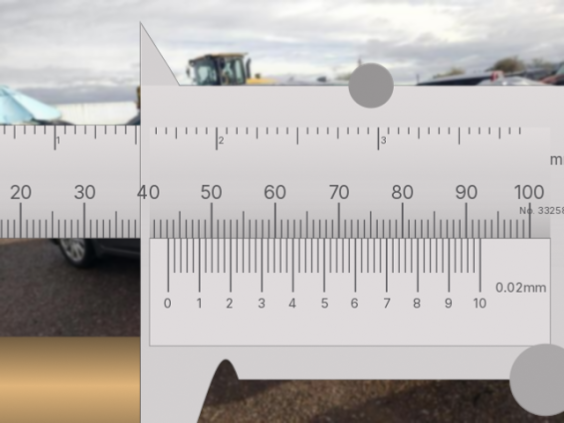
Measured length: mm 43.2
